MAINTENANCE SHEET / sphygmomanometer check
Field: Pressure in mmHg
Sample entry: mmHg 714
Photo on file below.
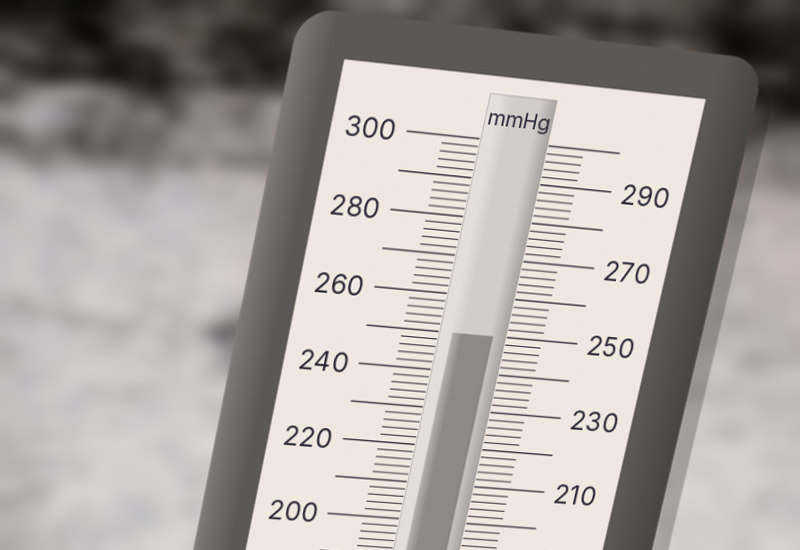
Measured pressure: mmHg 250
